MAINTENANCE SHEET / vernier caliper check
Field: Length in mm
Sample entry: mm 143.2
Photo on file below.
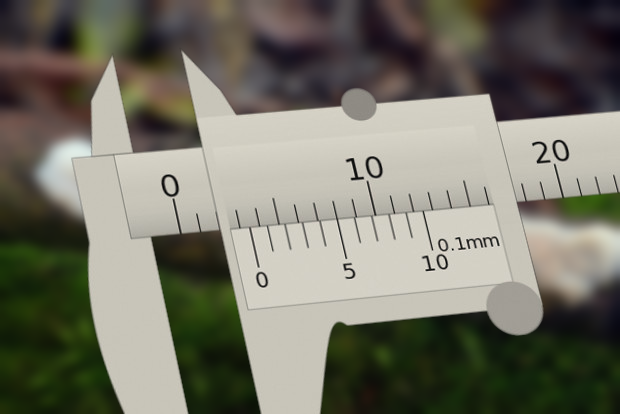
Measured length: mm 3.5
